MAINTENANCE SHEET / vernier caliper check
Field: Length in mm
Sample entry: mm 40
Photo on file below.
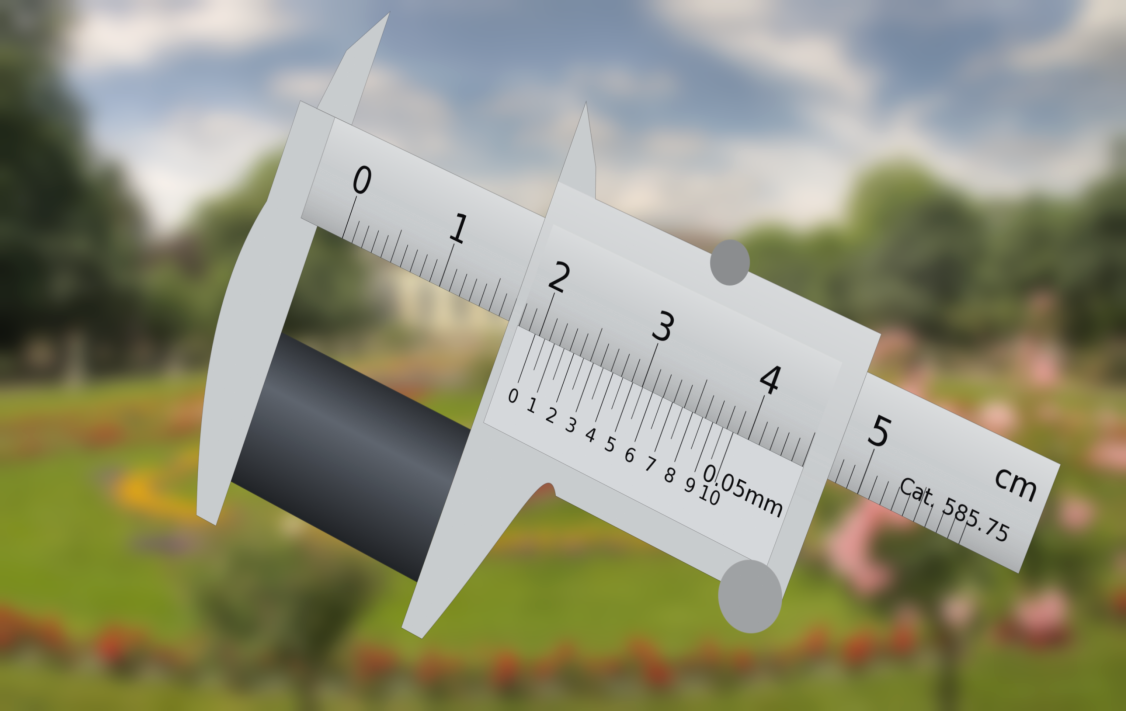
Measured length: mm 19.6
